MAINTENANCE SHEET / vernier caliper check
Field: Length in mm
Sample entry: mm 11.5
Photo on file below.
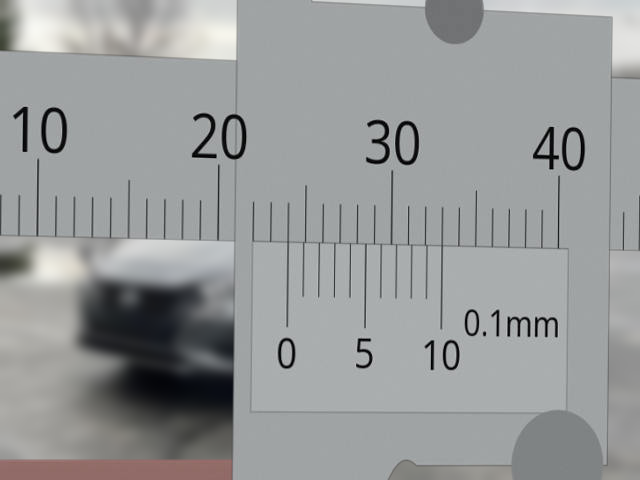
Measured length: mm 24.0
